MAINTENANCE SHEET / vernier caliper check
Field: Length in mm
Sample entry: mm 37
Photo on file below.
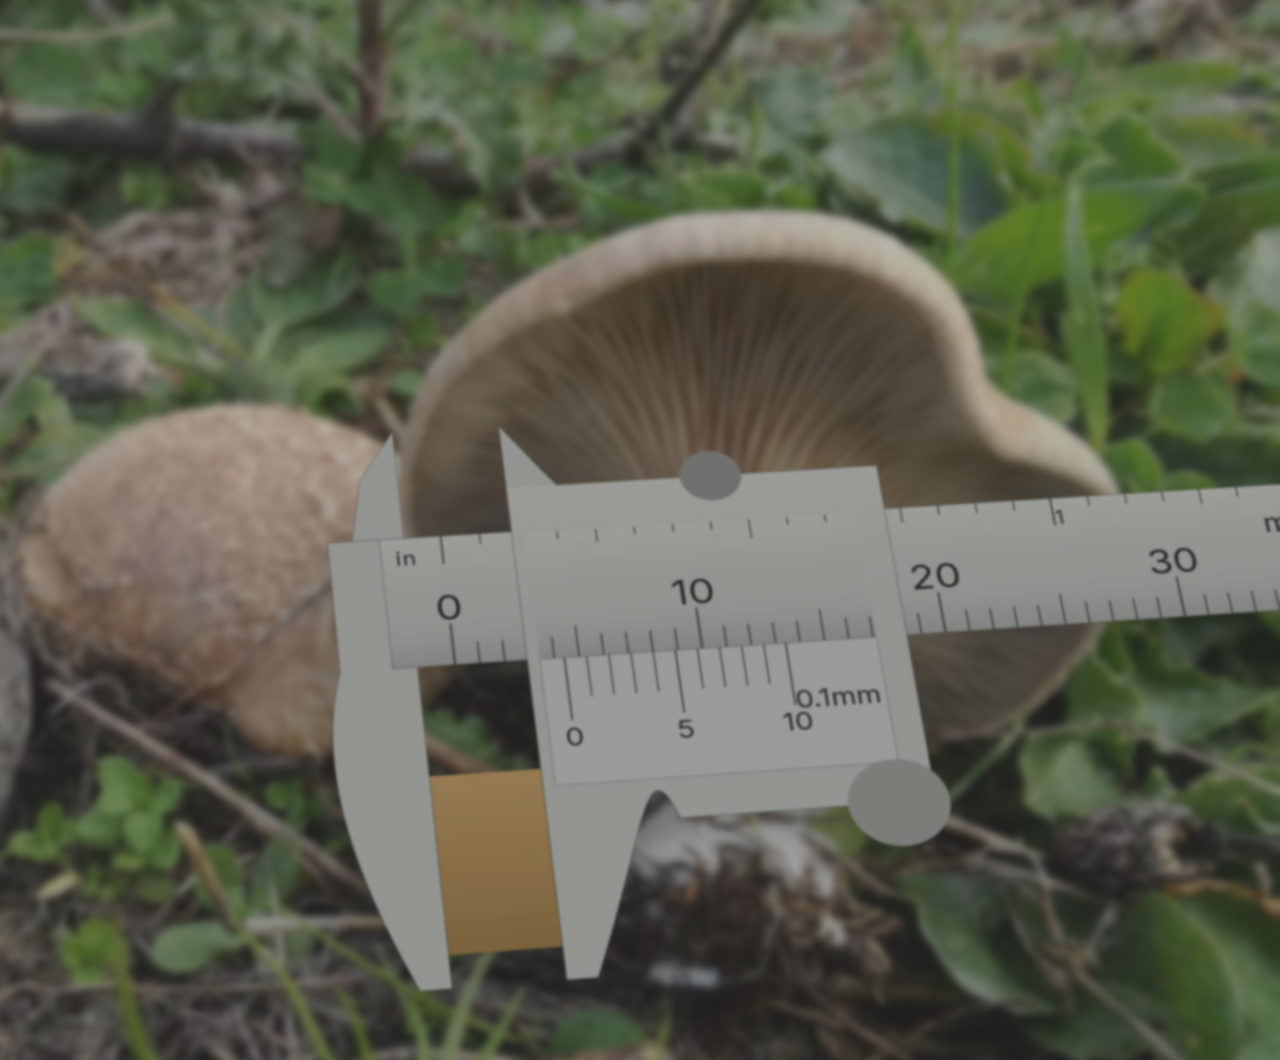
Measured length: mm 4.4
